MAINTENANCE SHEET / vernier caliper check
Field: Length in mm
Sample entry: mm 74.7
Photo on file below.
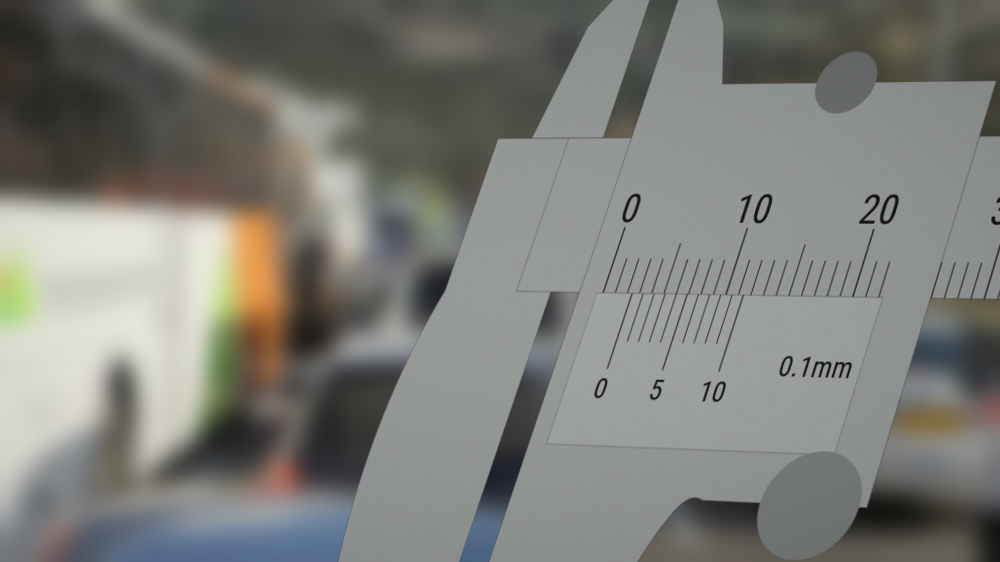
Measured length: mm 2.4
